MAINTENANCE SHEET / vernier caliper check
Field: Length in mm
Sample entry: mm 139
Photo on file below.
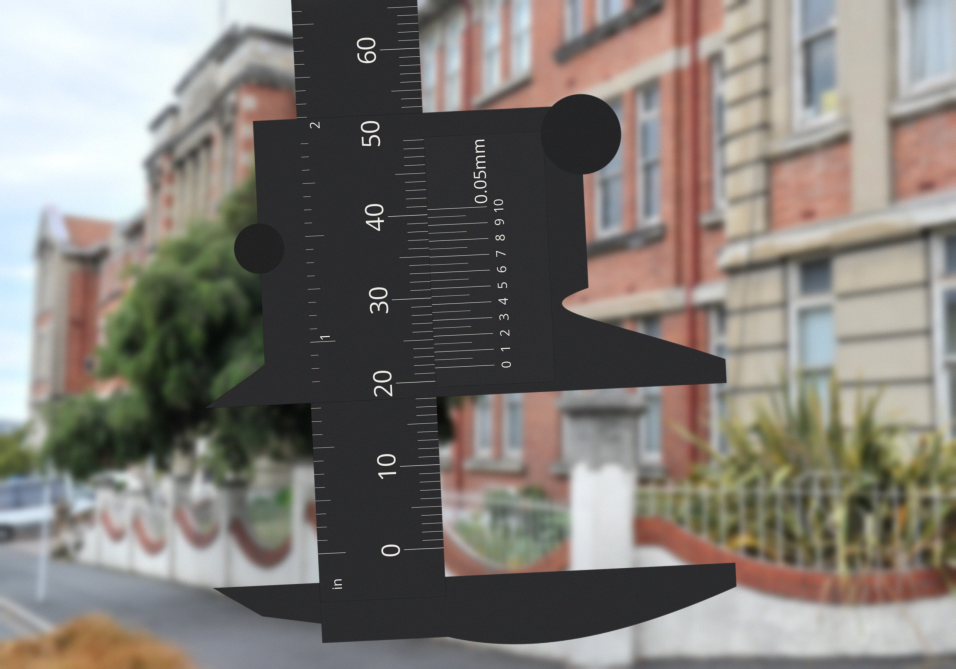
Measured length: mm 21.6
